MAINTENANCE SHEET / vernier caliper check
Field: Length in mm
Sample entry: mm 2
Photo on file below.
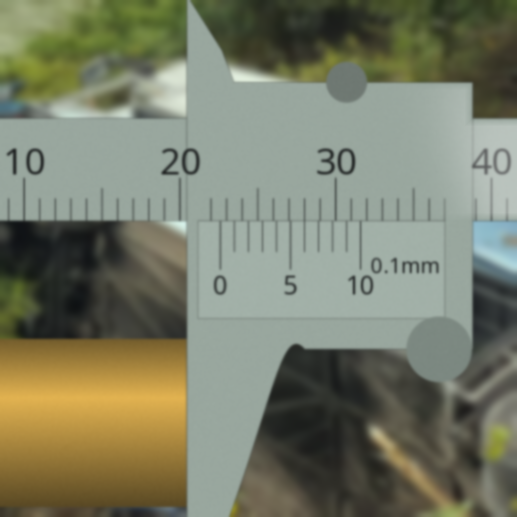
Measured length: mm 22.6
